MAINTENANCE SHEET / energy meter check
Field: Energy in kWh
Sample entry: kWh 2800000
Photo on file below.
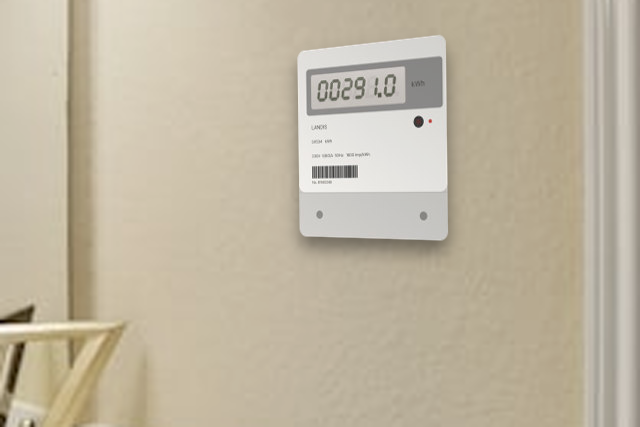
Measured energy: kWh 291.0
